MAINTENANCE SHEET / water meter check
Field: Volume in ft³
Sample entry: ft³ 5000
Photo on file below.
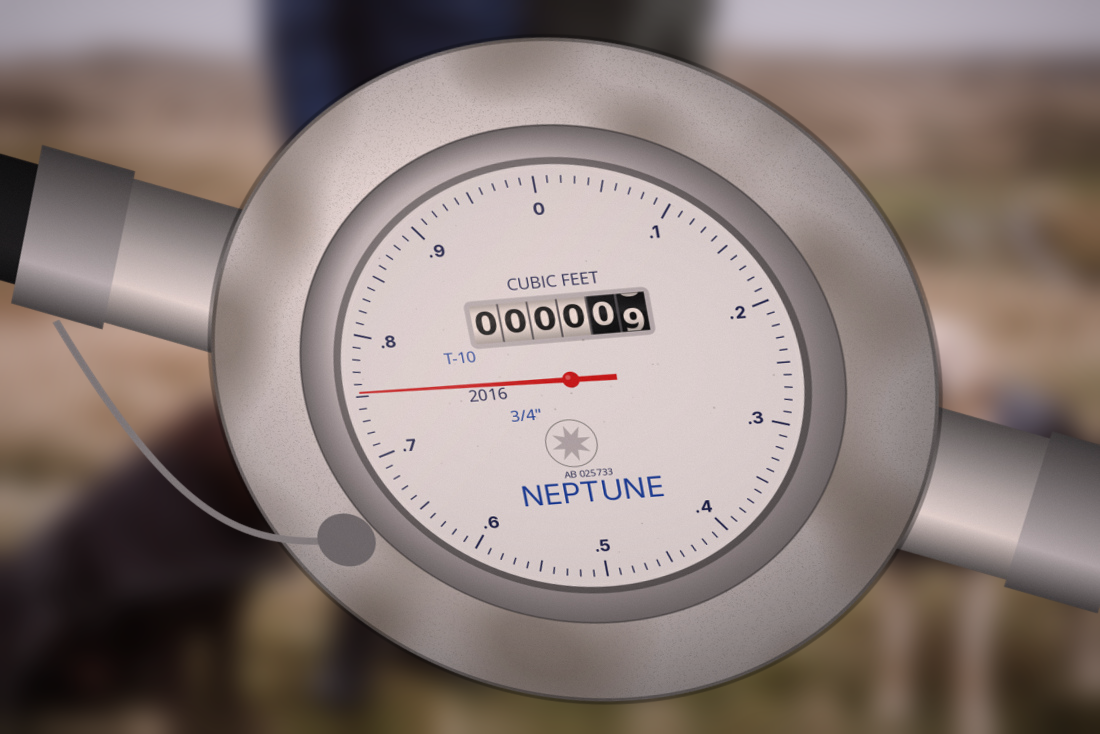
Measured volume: ft³ 8.75
